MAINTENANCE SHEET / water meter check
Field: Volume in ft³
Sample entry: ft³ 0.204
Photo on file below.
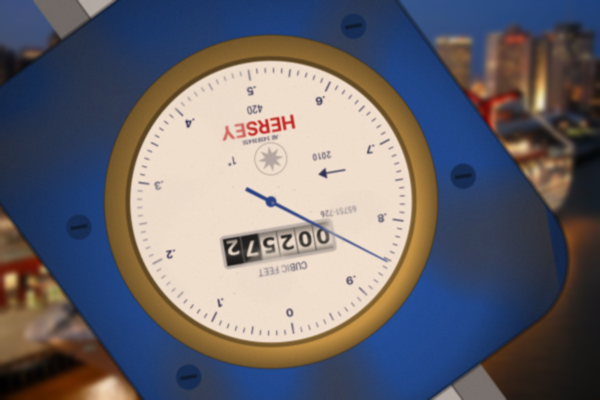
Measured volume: ft³ 2571.85
